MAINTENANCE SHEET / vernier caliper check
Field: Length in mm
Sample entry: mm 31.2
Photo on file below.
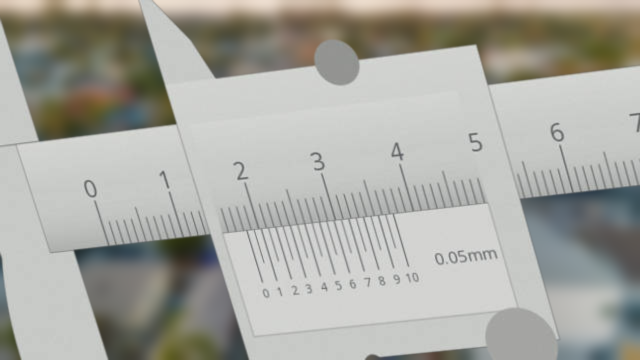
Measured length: mm 18.4
